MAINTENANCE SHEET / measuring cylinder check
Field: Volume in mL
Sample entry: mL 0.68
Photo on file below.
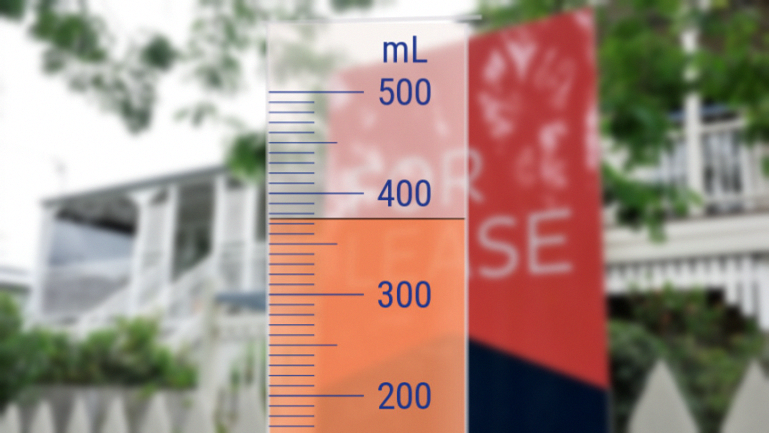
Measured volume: mL 375
